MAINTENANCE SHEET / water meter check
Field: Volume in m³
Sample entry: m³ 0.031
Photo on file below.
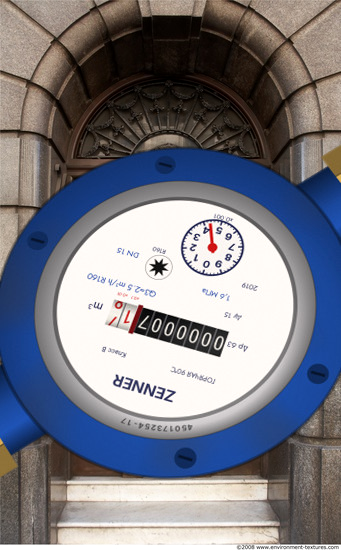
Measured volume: m³ 7.174
